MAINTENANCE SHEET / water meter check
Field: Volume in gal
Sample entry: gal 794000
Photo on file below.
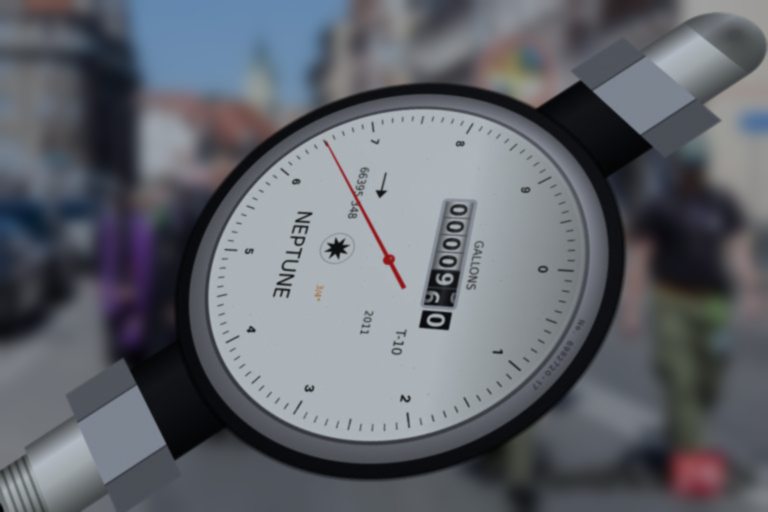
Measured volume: gal 956.5
